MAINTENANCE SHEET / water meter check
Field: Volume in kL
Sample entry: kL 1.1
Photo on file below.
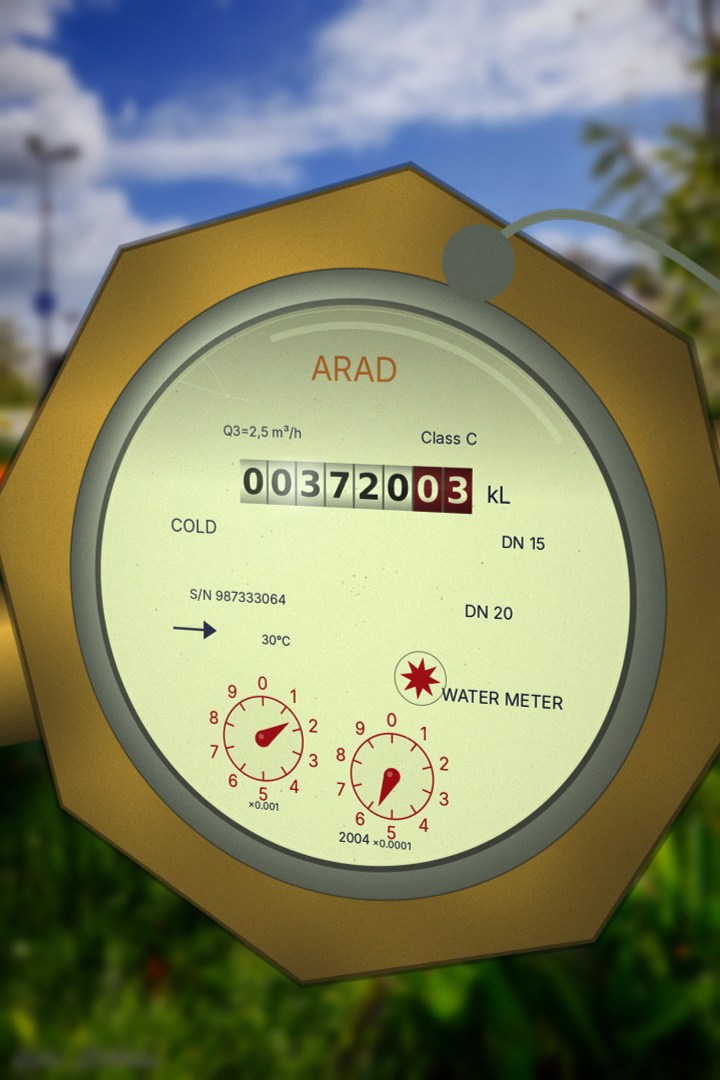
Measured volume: kL 3720.0315
